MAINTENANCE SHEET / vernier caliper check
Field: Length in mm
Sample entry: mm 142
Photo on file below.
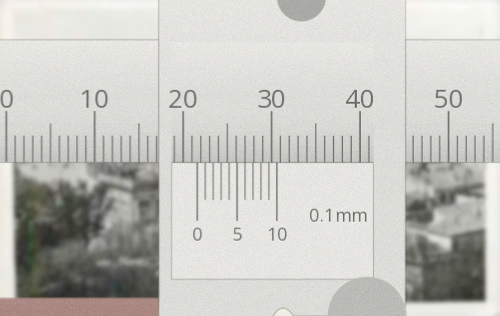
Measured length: mm 21.6
